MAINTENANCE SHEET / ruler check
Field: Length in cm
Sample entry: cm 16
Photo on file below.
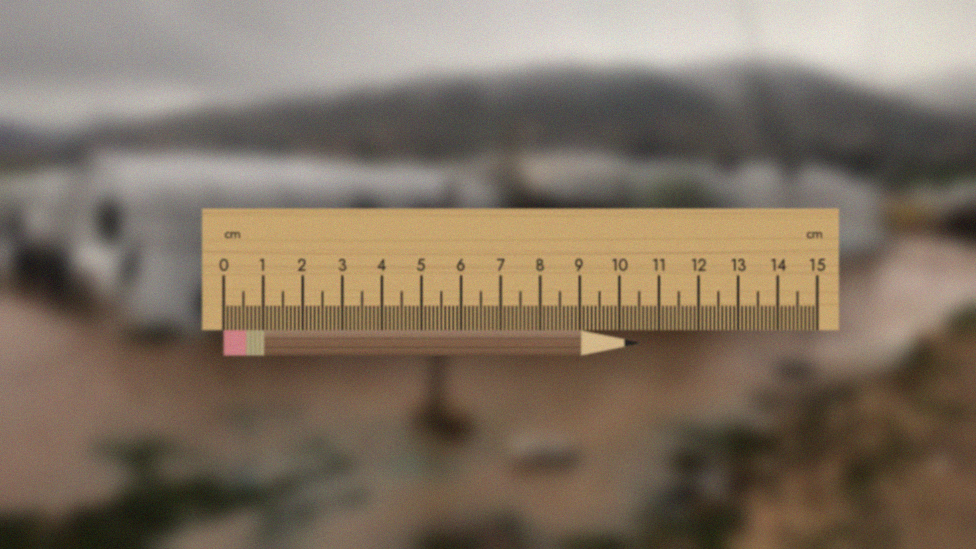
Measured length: cm 10.5
